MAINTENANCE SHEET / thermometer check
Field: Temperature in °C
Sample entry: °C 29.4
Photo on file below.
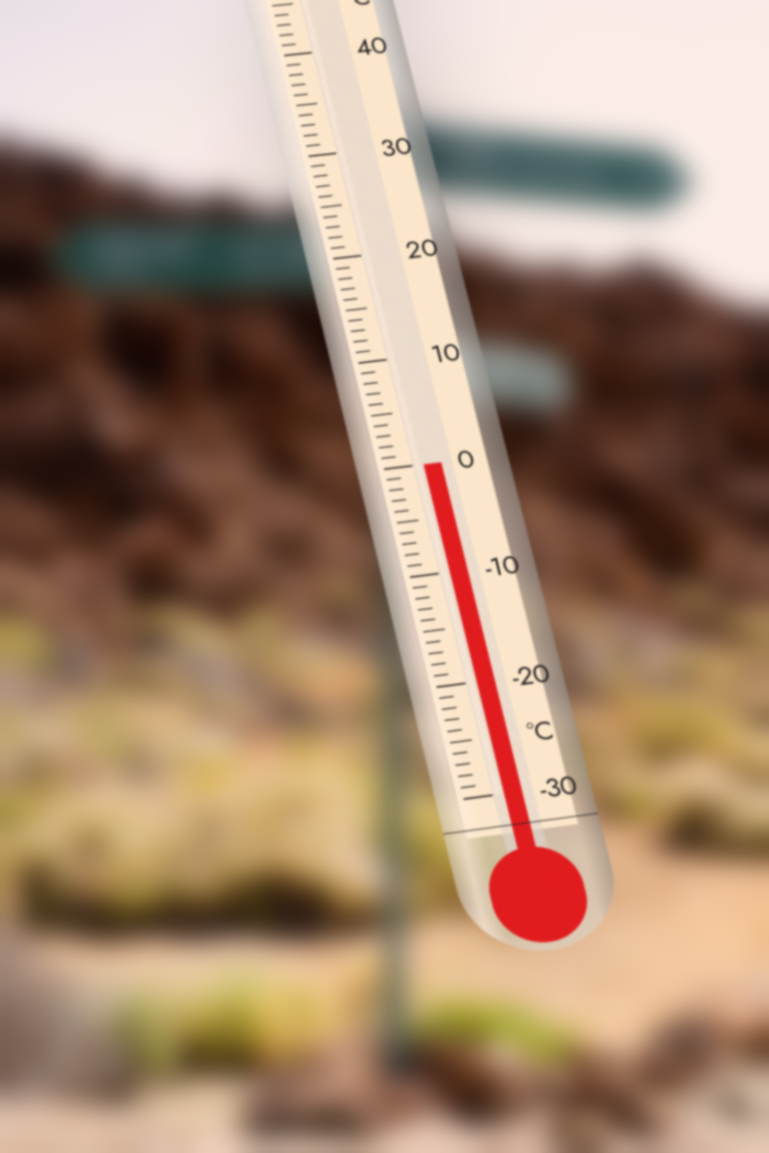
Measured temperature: °C 0
